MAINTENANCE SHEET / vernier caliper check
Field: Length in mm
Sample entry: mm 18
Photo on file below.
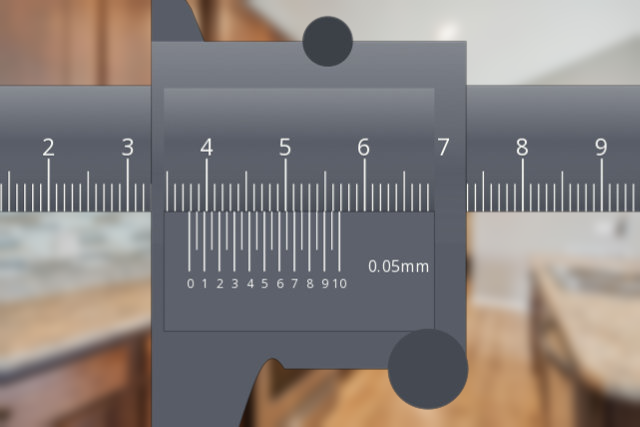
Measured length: mm 37.8
